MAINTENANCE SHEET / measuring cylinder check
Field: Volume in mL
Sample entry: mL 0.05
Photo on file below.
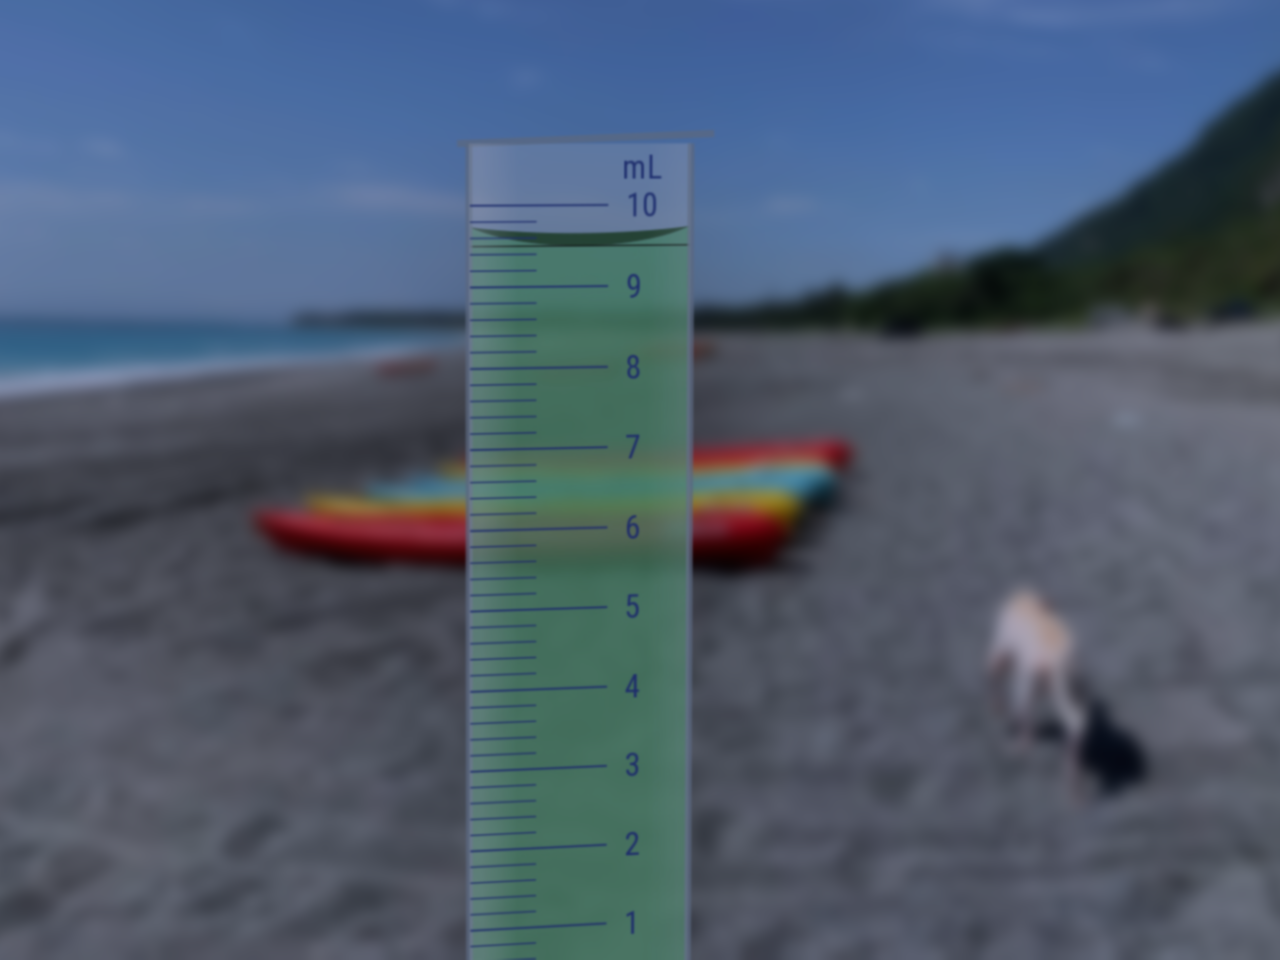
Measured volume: mL 9.5
